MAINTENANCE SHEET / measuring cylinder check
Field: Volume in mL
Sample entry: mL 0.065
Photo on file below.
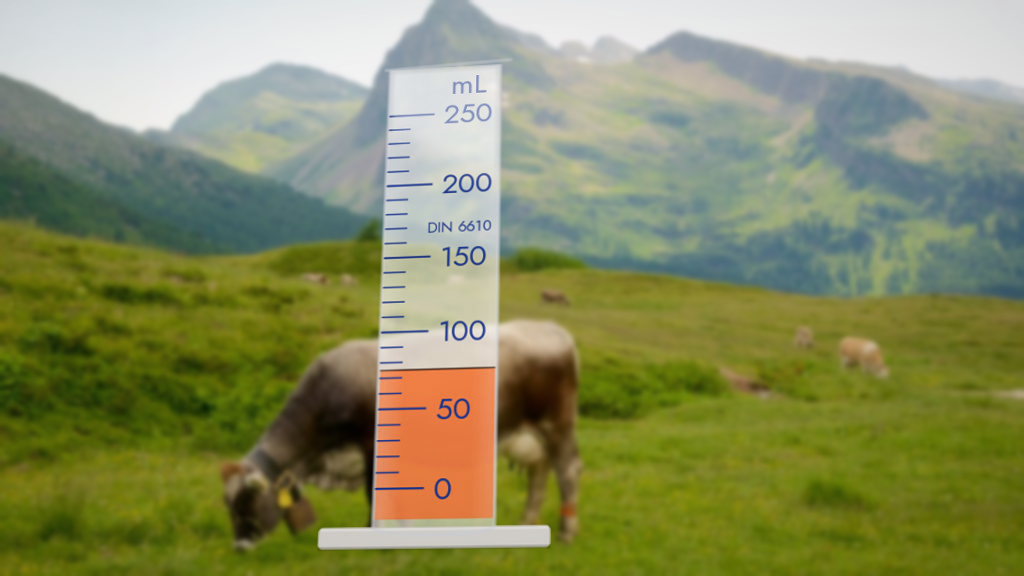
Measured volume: mL 75
